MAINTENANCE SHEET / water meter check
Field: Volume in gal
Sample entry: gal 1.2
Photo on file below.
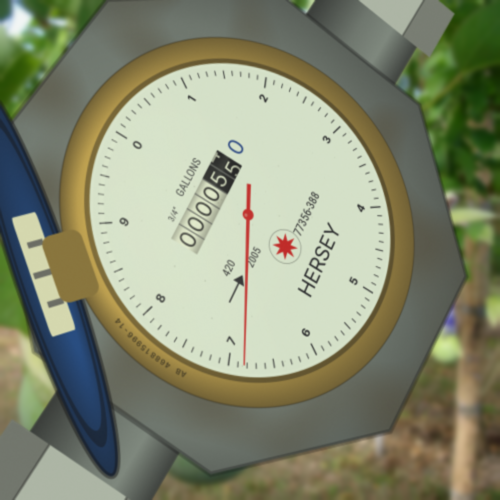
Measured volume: gal 546.8
